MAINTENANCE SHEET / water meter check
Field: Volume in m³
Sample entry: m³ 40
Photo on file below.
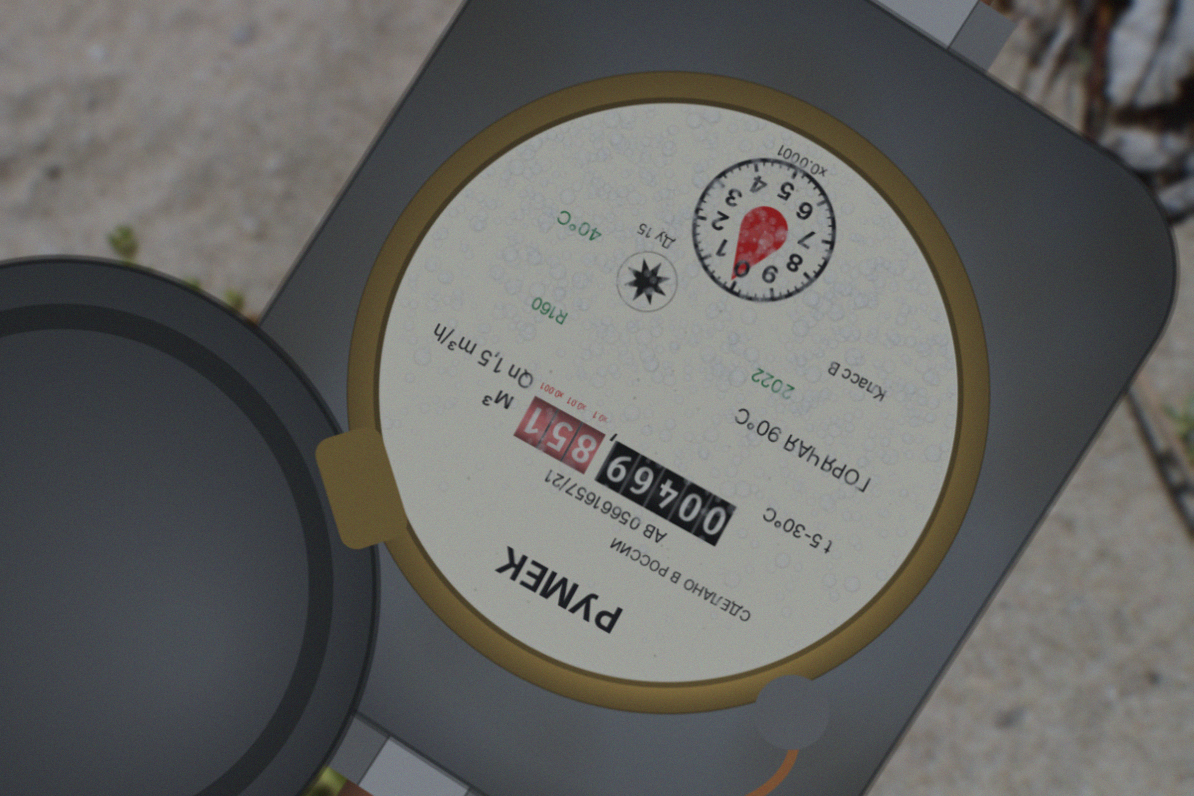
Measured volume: m³ 469.8510
